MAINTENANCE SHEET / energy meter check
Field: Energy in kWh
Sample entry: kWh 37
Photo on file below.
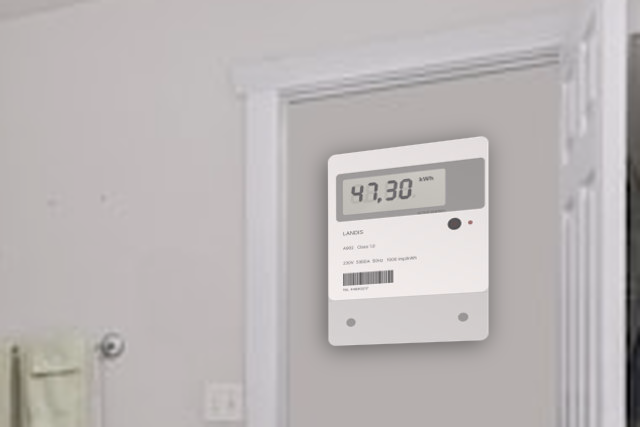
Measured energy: kWh 47.30
